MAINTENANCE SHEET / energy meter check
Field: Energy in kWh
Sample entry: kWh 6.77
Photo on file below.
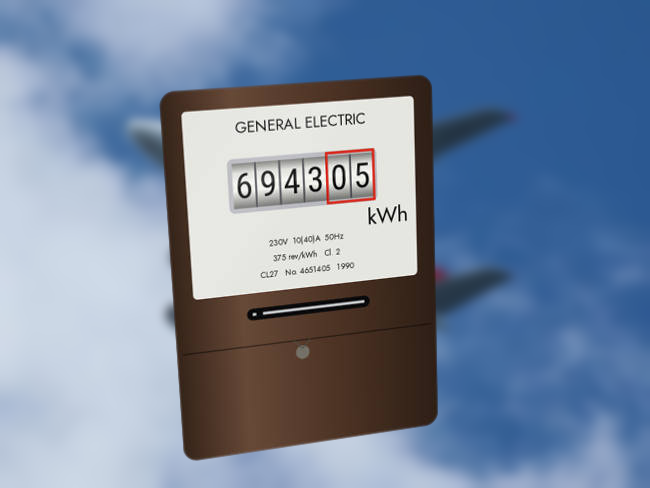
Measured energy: kWh 6943.05
